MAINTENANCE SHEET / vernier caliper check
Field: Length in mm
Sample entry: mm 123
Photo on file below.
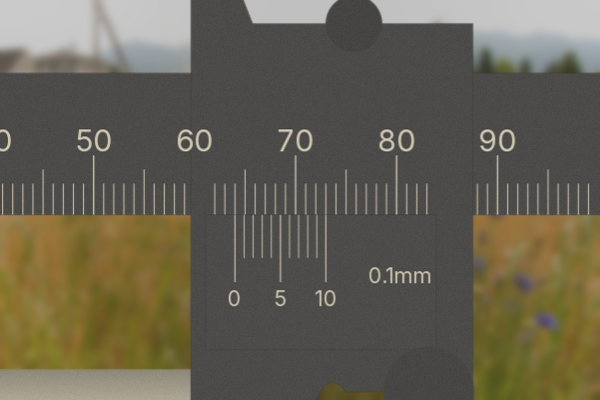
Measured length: mm 64.0
